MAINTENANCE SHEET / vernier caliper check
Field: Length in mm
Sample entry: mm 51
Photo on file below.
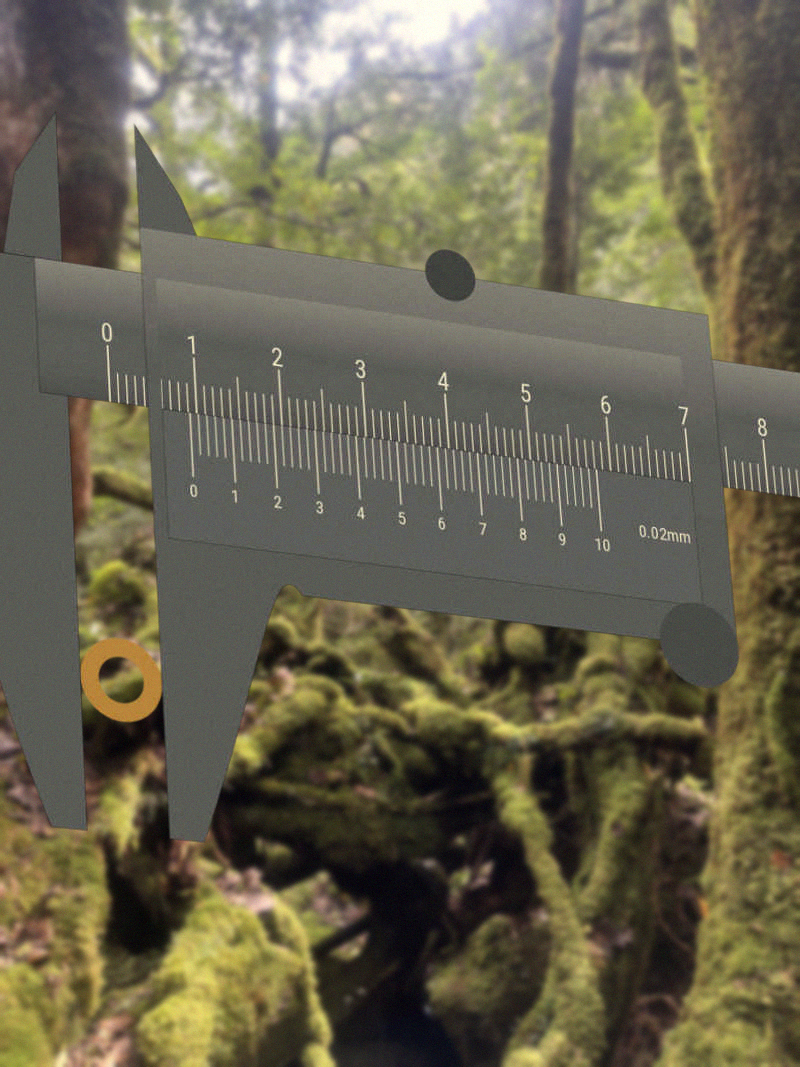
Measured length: mm 9.2
